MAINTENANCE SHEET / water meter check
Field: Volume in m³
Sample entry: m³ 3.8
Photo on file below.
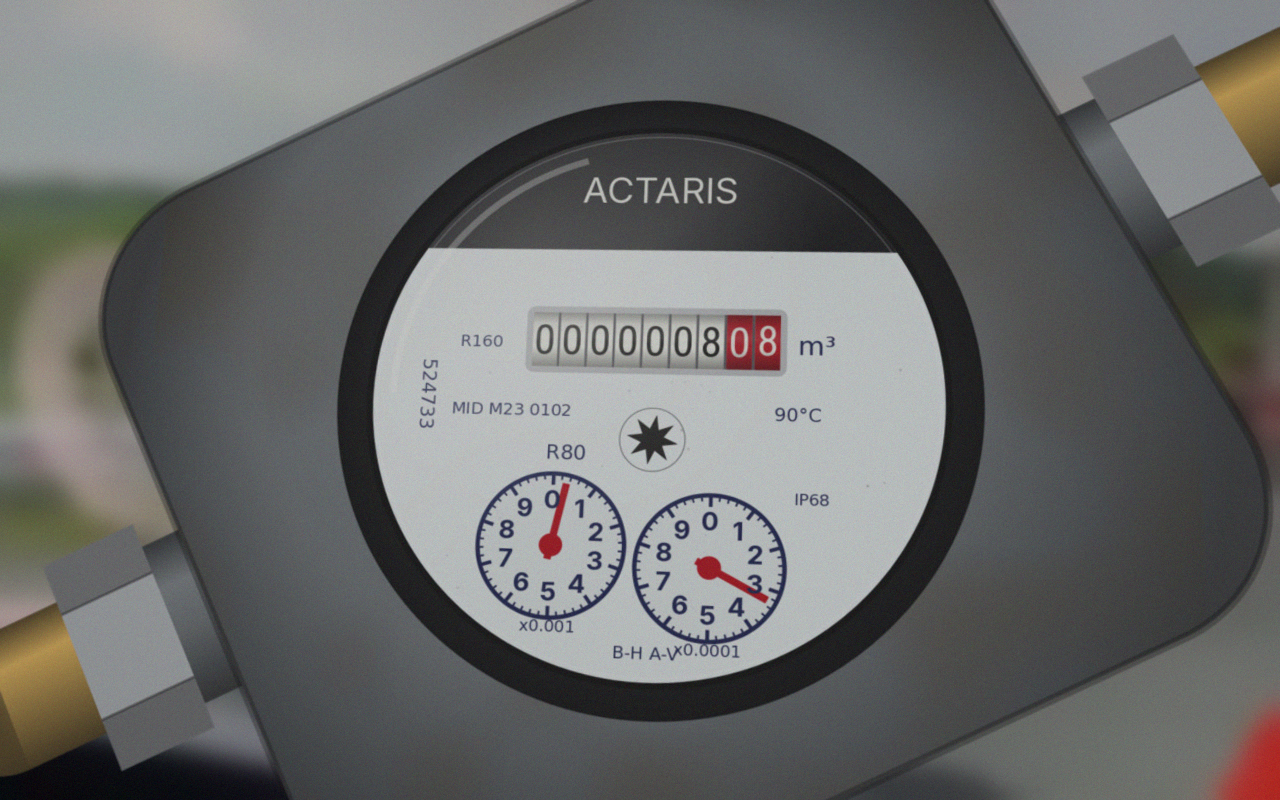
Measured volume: m³ 8.0803
